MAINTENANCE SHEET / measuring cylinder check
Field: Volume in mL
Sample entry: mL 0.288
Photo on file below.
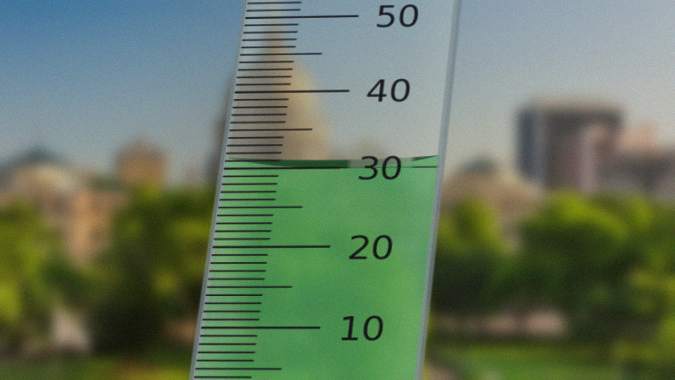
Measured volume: mL 30
